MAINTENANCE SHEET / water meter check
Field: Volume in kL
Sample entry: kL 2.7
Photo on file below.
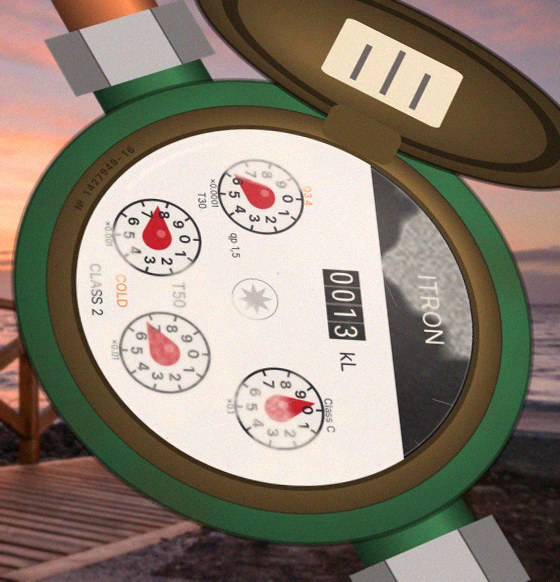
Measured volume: kL 12.9676
